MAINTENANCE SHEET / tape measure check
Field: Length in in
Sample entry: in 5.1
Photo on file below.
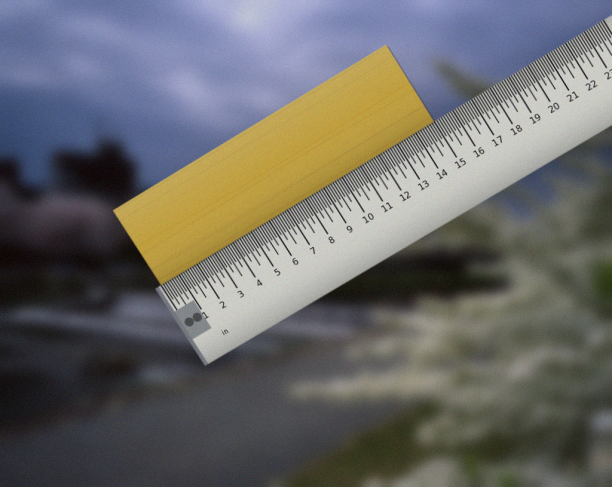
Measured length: in 15
